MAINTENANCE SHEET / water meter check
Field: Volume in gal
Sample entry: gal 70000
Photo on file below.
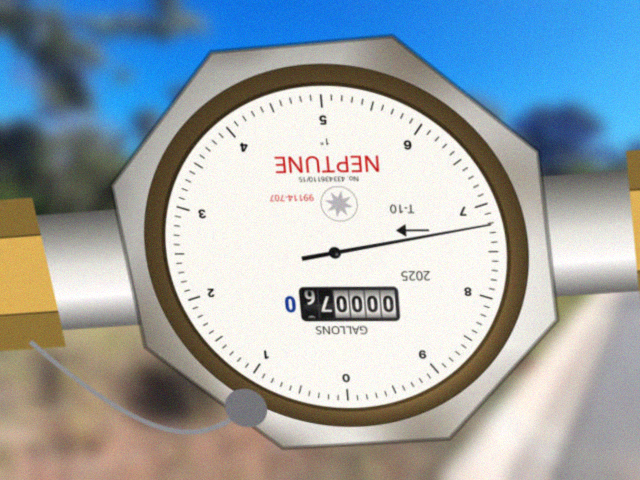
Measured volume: gal 757.2
